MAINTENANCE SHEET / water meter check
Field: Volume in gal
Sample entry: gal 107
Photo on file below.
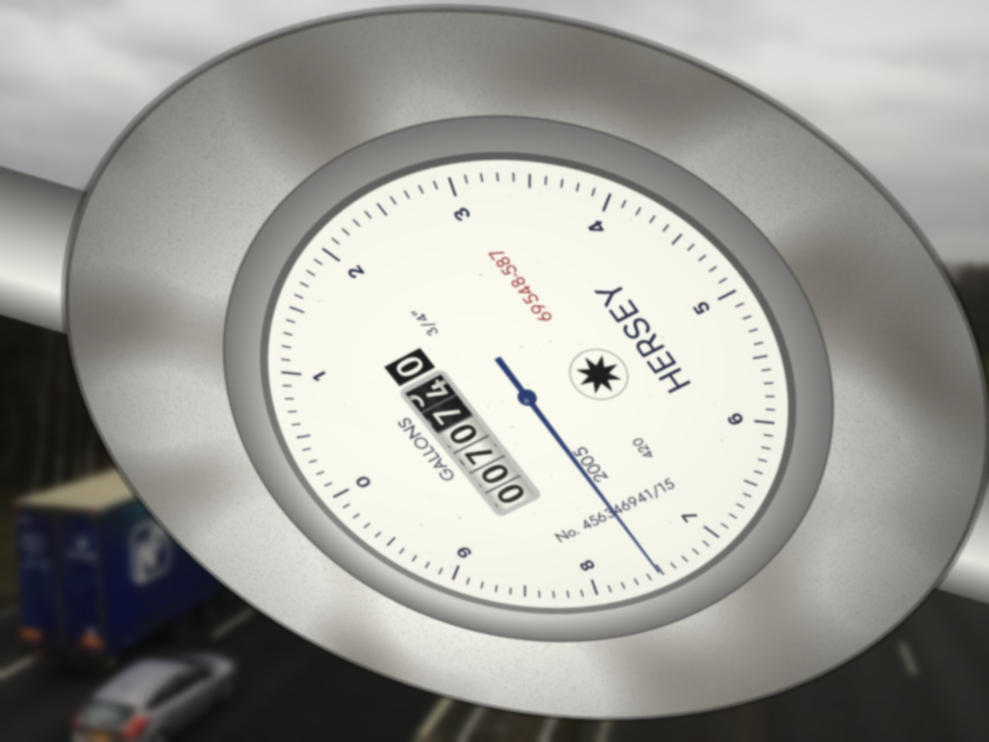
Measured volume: gal 70737.5
